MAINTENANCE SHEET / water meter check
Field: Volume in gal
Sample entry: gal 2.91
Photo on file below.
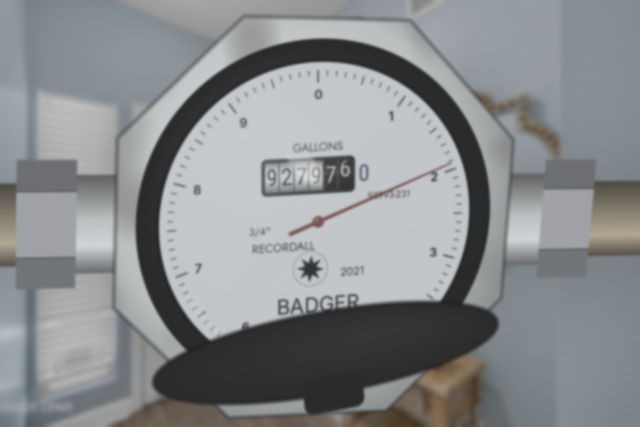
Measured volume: gal 9279761.9
